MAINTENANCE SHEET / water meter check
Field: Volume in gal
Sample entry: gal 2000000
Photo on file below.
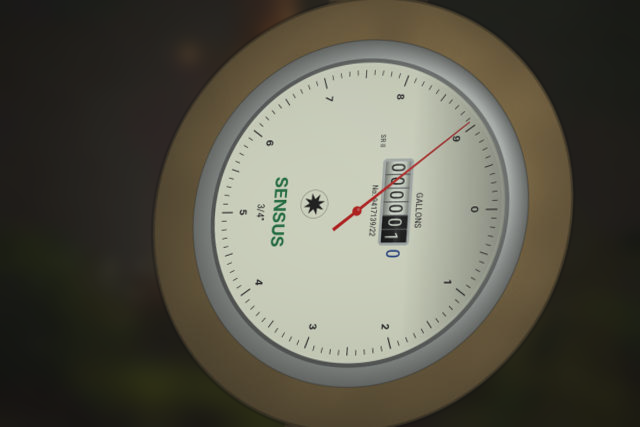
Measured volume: gal 8.9
